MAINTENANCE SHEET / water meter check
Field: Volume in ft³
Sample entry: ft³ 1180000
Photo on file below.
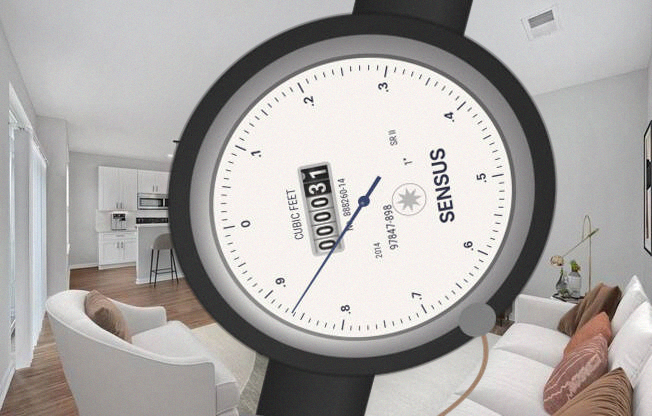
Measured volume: ft³ 30.86
